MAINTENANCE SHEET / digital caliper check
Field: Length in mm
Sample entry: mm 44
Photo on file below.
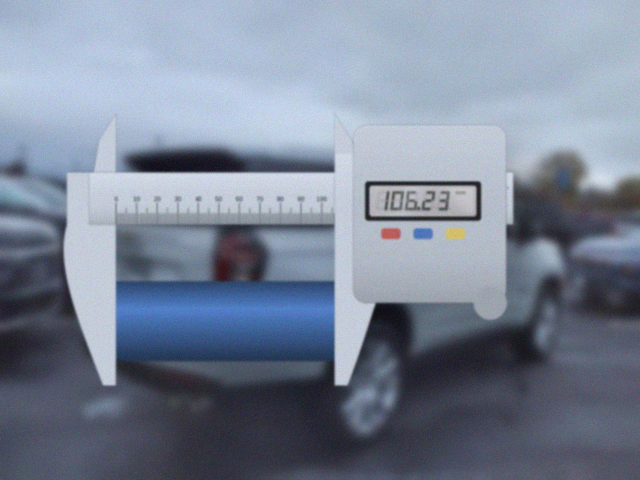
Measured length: mm 106.23
